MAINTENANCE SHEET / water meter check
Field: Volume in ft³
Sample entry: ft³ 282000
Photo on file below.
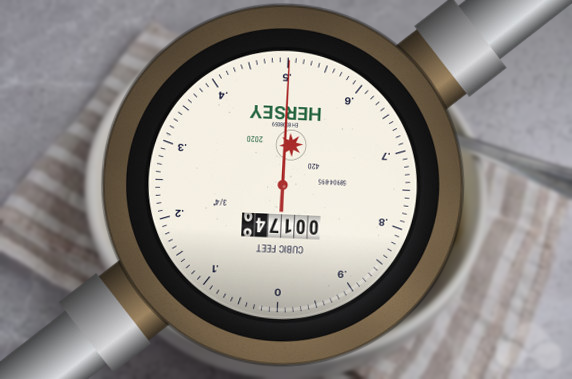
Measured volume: ft³ 1748.50
